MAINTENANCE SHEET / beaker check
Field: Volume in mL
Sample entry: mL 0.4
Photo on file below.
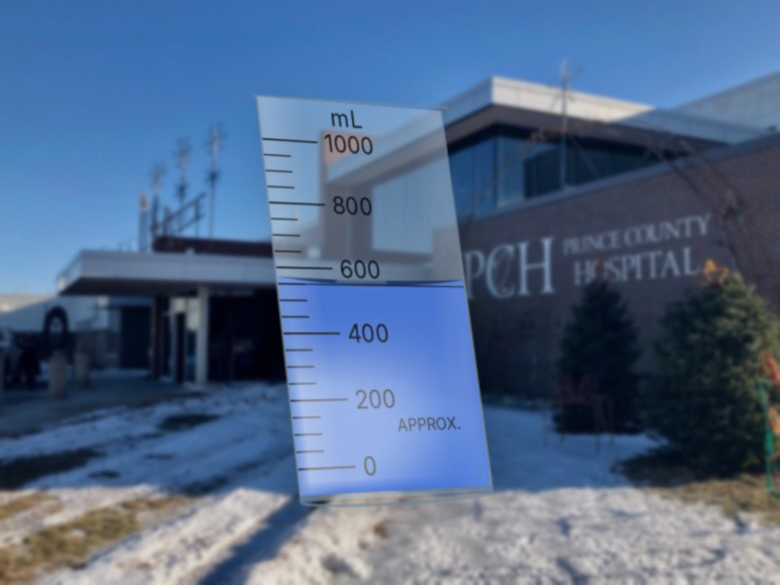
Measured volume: mL 550
